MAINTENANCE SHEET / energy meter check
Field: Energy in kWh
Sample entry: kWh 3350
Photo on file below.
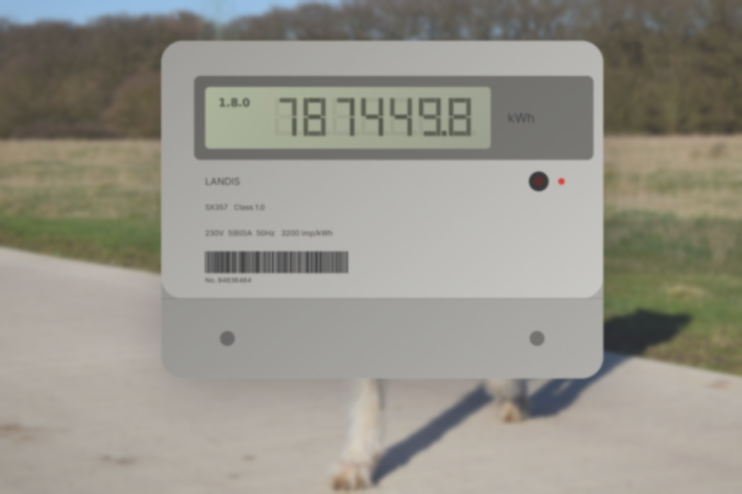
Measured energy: kWh 787449.8
